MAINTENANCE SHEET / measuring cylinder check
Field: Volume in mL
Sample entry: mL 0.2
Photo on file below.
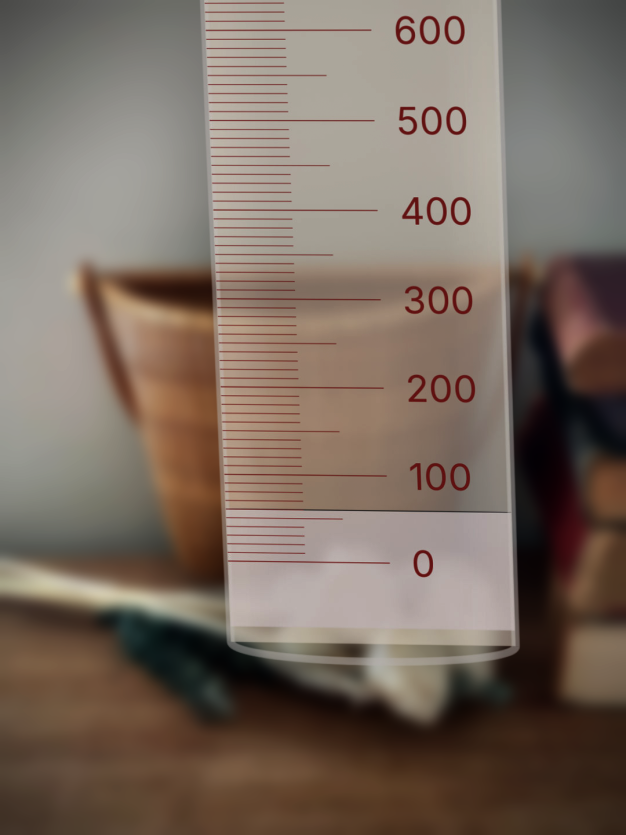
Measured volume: mL 60
